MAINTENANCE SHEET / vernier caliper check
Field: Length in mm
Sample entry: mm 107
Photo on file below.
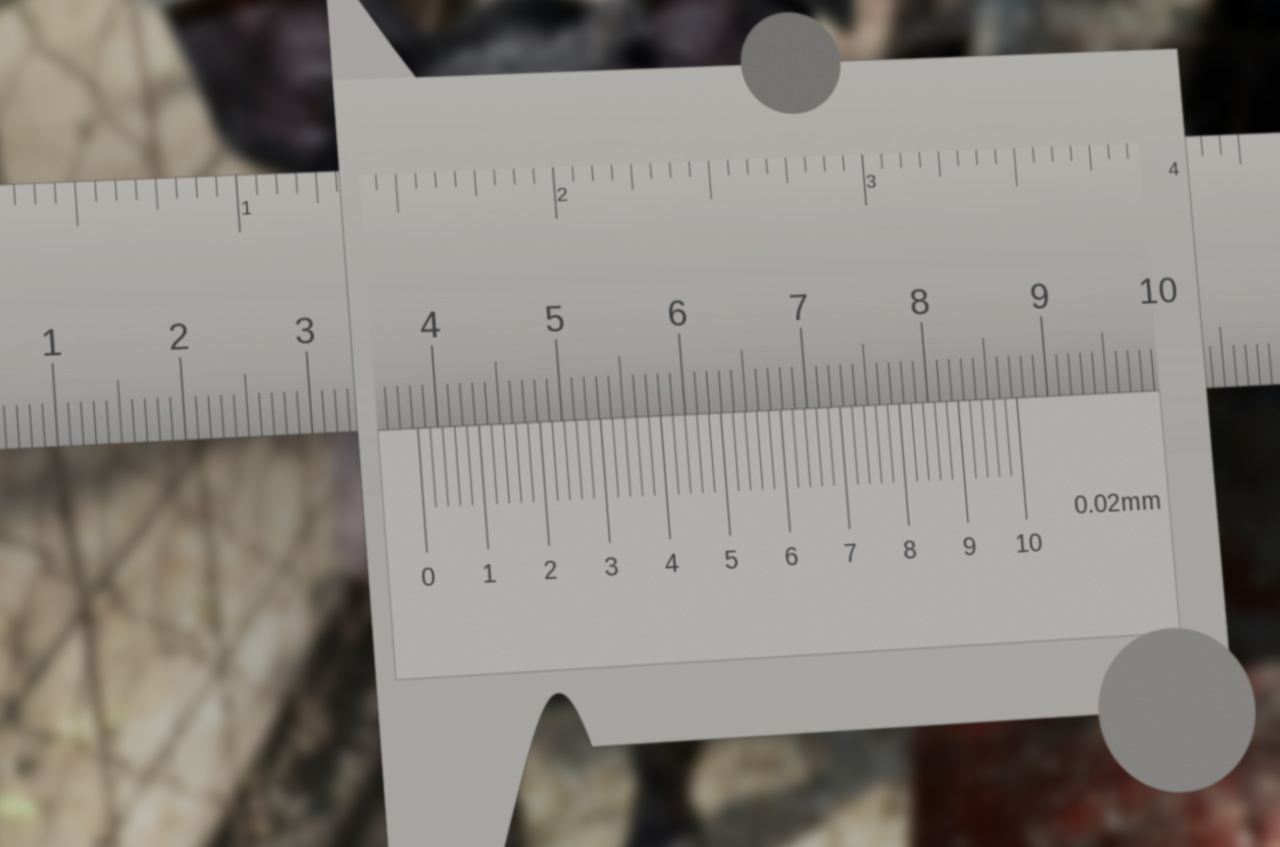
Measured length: mm 38.4
